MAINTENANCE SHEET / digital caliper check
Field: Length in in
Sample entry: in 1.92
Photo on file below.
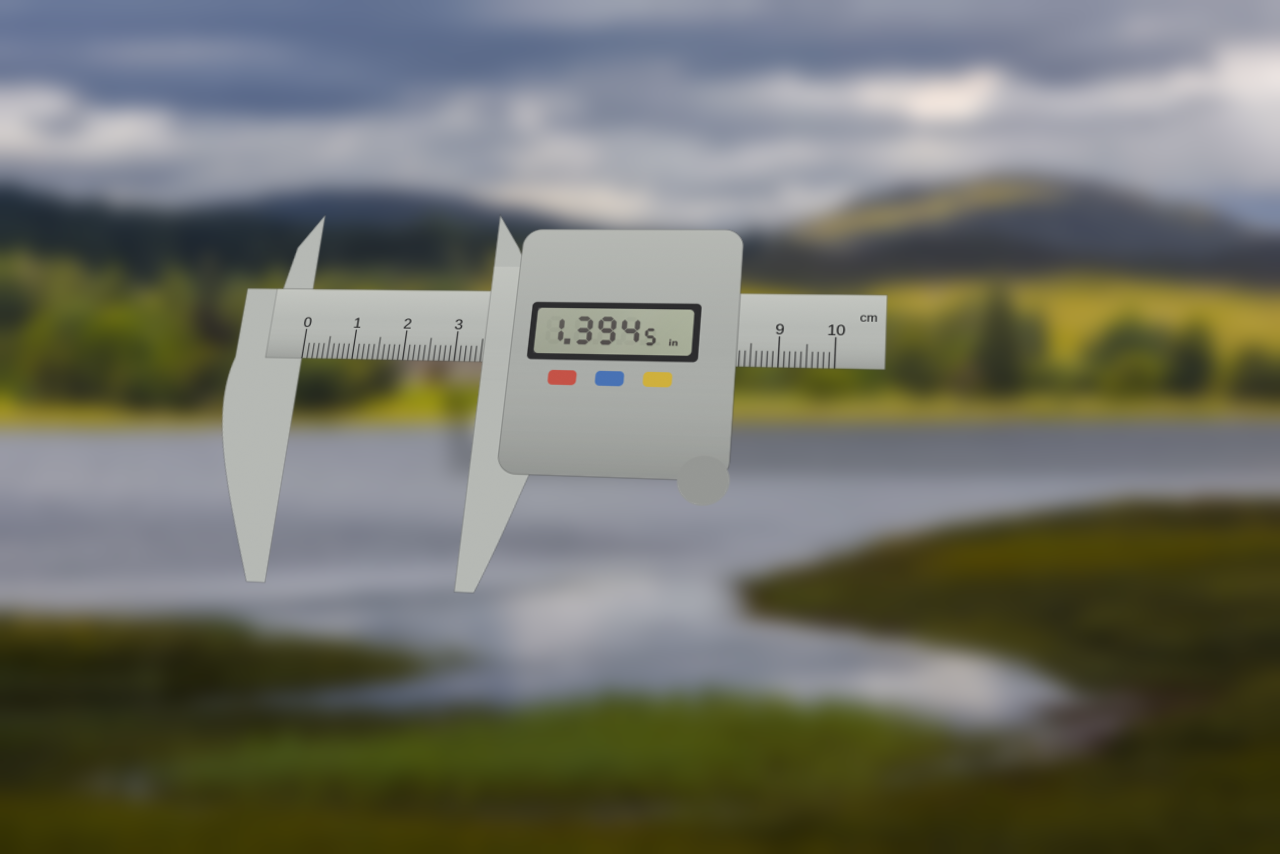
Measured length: in 1.3945
